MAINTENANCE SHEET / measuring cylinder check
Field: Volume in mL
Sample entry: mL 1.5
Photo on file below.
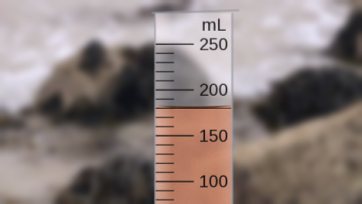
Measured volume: mL 180
